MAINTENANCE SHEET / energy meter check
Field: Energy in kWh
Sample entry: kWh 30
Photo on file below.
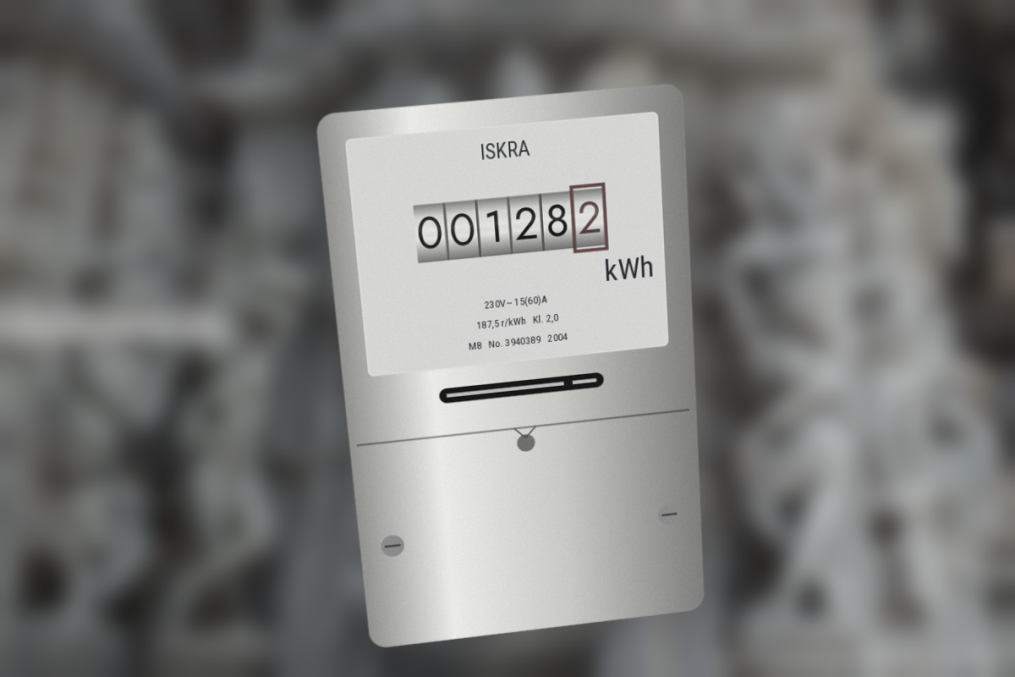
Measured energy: kWh 128.2
